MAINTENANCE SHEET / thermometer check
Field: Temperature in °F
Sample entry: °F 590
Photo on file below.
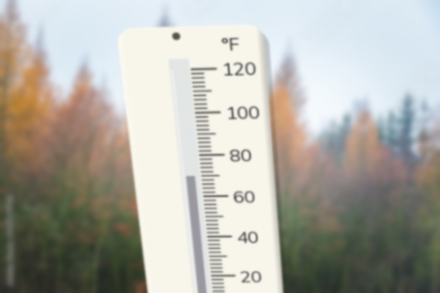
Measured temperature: °F 70
